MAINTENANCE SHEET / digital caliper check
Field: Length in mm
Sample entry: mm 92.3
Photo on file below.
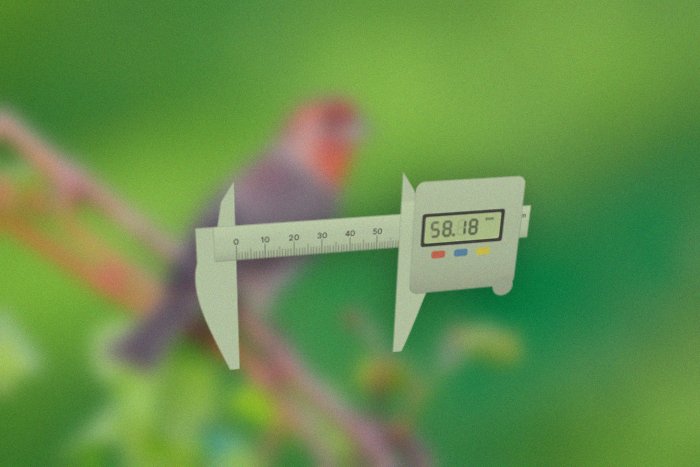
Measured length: mm 58.18
